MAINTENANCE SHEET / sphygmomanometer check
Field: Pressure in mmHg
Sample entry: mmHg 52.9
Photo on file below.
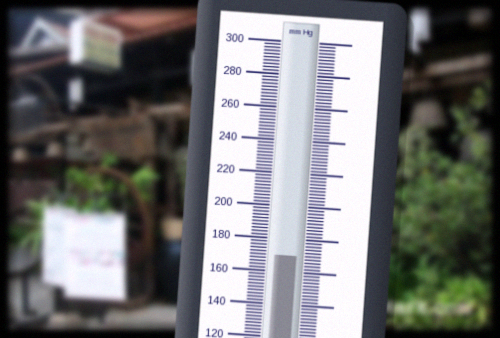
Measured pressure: mmHg 170
